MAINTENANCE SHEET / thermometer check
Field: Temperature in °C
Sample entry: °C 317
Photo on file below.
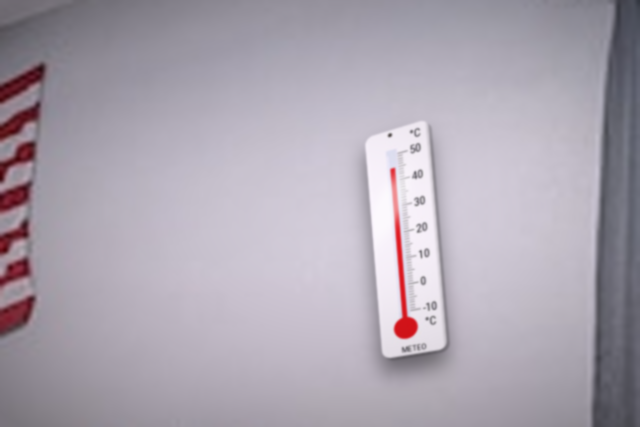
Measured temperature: °C 45
